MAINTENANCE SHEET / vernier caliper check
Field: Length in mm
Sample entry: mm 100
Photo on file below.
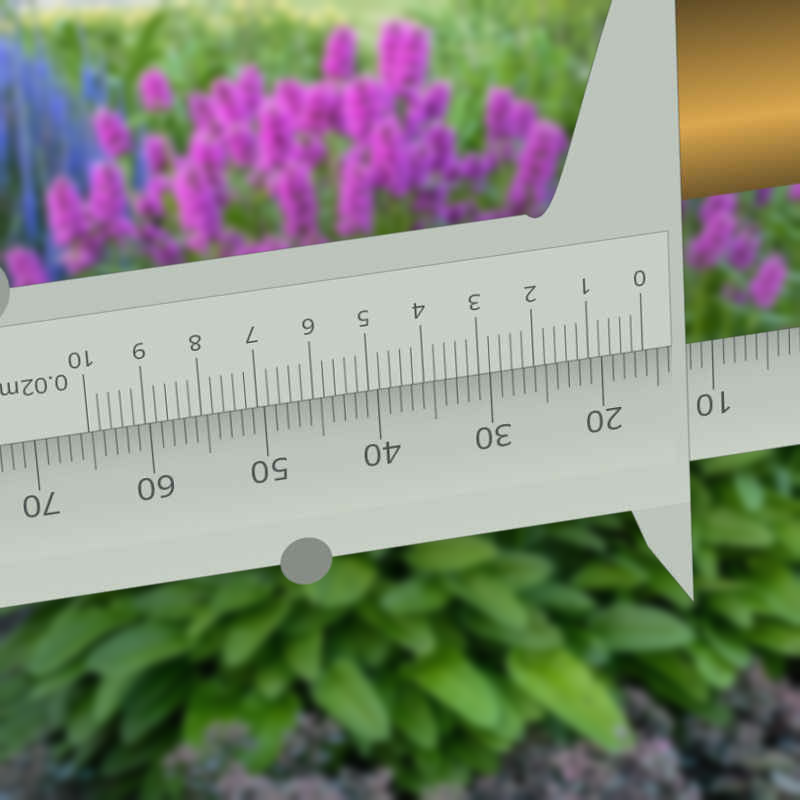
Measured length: mm 16.3
